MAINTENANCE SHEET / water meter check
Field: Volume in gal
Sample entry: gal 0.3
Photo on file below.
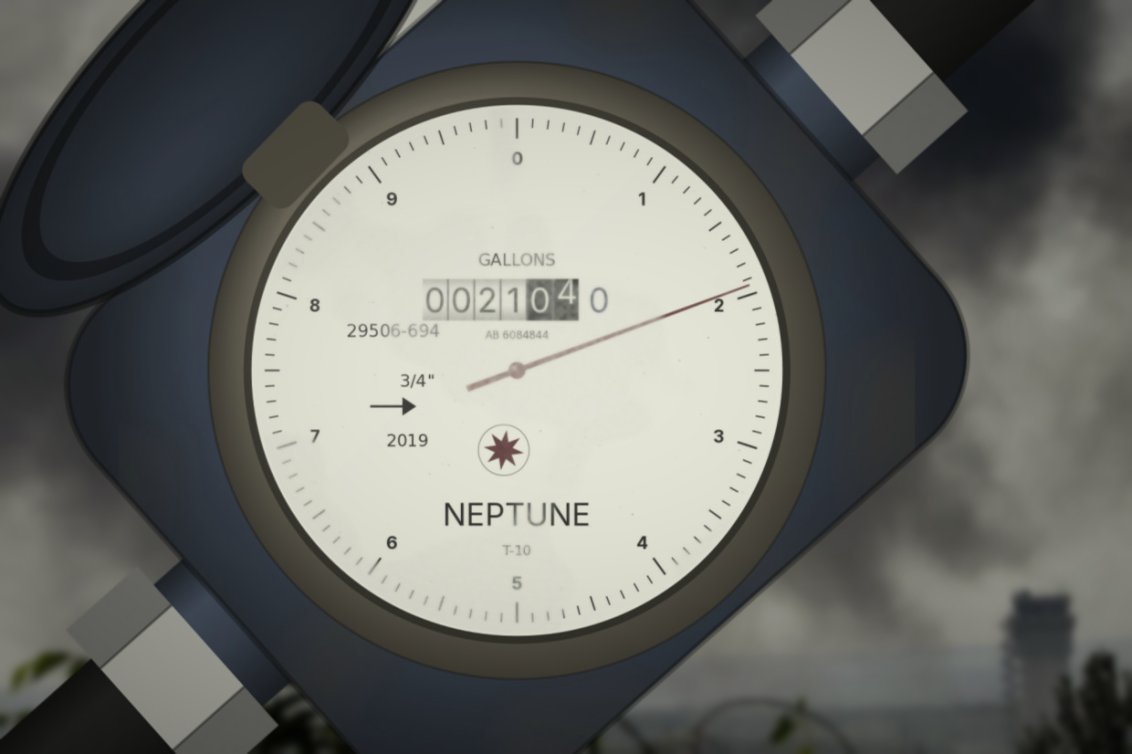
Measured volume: gal 21041.9
